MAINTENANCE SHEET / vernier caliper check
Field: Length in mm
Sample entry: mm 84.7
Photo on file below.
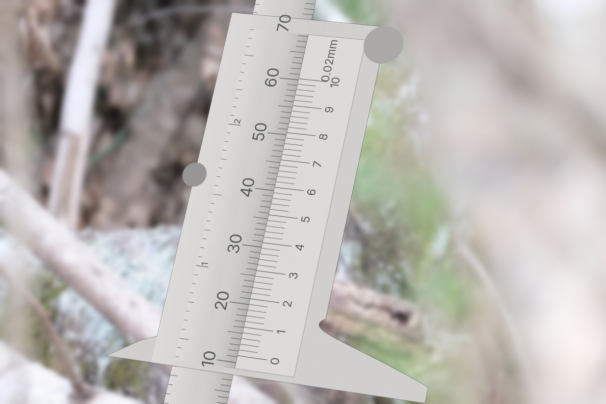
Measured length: mm 11.2
